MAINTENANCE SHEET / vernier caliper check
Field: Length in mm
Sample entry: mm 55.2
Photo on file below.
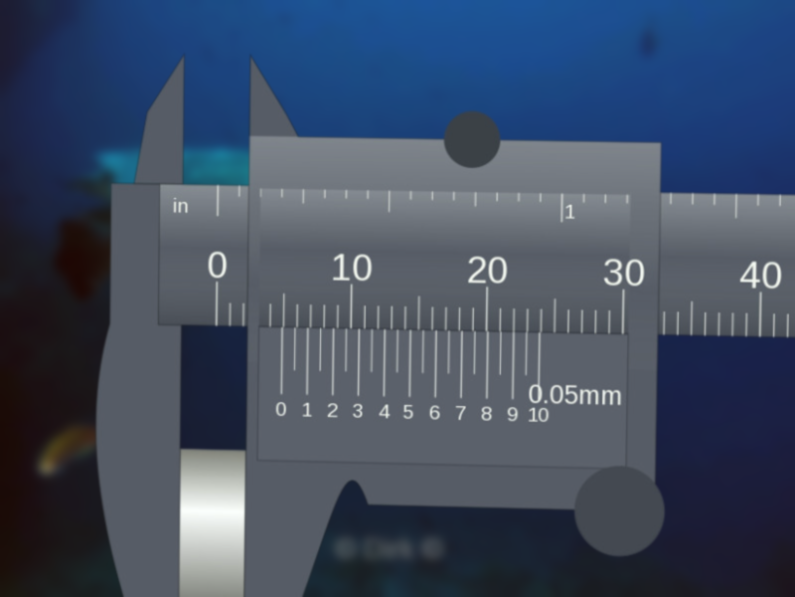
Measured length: mm 4.9
